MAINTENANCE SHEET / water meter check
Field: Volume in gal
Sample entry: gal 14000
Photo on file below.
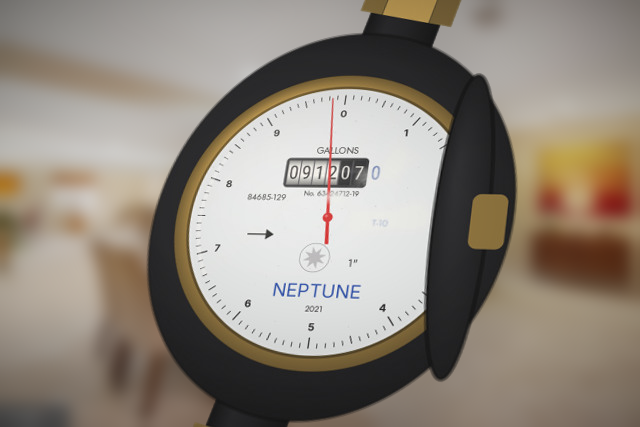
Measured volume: gal 912069.8
